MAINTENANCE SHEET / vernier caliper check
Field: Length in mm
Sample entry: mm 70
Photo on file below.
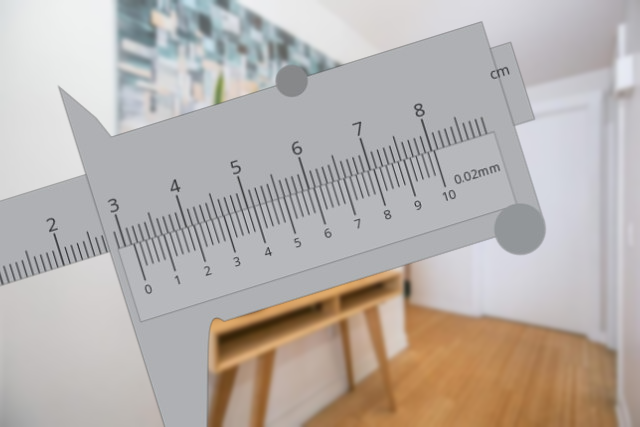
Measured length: mm 31.4
